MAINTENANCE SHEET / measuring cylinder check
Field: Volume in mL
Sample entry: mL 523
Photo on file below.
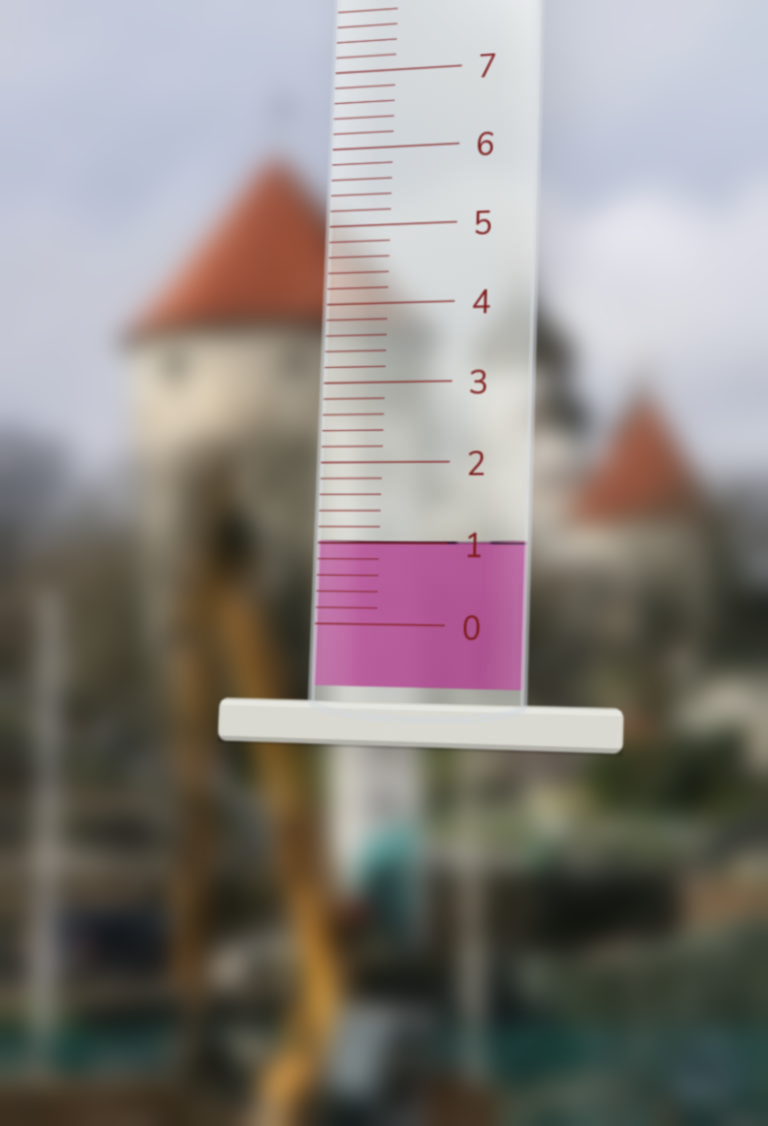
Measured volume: mL 1
